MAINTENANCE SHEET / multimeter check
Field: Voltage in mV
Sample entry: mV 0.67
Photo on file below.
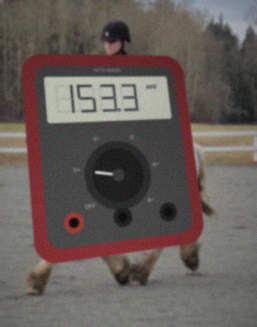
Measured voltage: mV 153.3
